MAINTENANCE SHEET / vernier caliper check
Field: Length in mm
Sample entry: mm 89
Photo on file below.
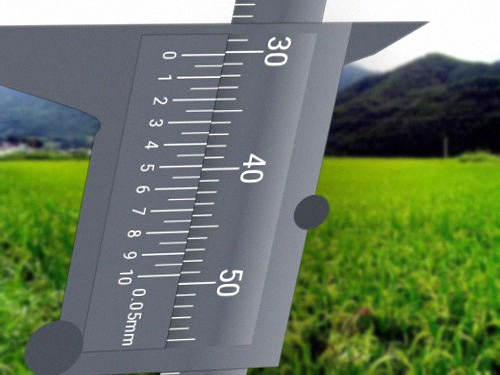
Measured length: mm 30.2
